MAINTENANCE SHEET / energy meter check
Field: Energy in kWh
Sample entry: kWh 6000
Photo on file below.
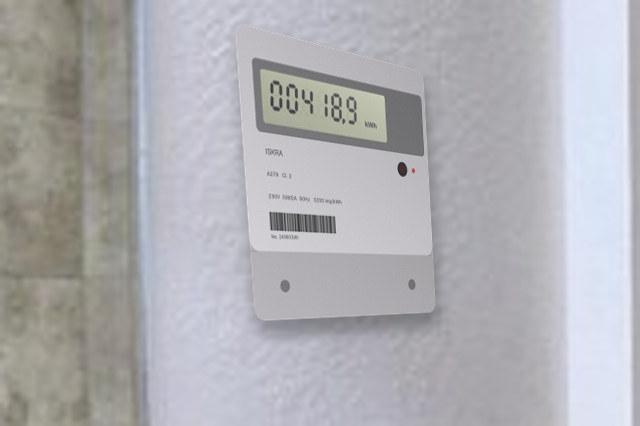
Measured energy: kWh 418.9
